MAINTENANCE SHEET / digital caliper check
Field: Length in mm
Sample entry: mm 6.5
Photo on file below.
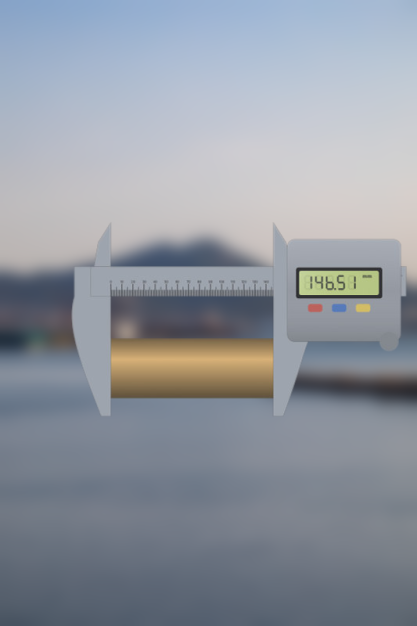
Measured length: mm 146.51
